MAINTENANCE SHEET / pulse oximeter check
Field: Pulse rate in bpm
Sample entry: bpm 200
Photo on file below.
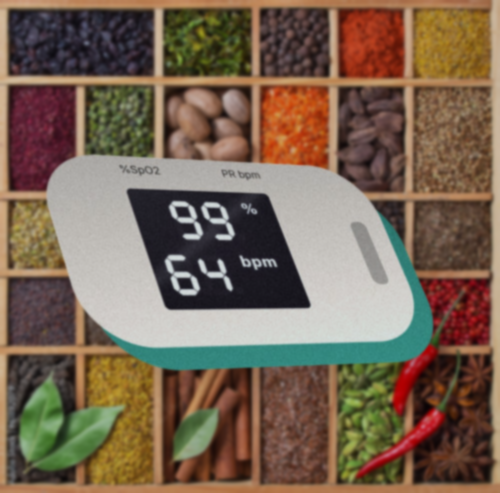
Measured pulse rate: bpm 64
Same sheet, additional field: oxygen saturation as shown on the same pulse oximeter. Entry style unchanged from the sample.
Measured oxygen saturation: % 99
